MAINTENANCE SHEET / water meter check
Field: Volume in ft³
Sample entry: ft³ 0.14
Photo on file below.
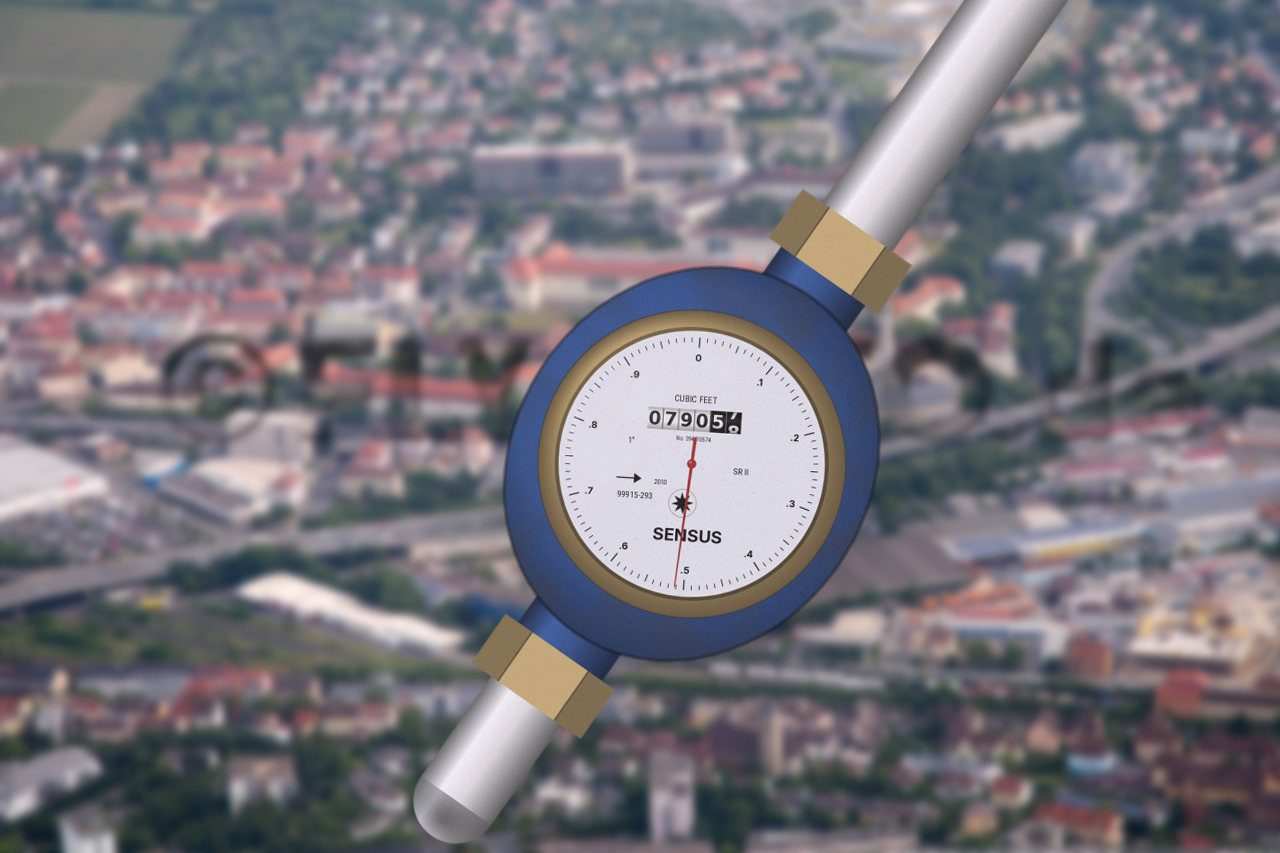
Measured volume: ft³ 79057.51
